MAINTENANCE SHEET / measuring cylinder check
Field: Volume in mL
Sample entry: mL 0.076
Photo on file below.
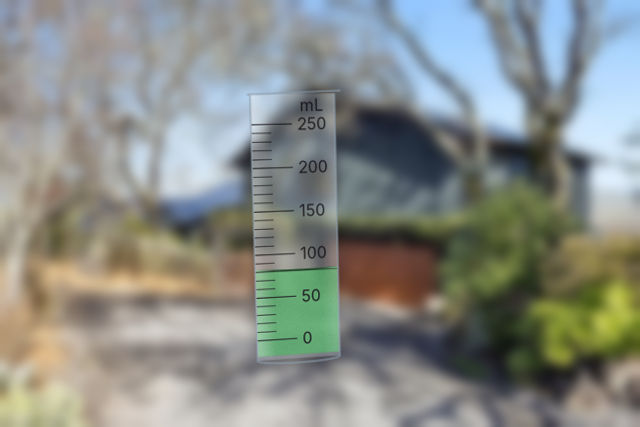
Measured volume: mL 80
